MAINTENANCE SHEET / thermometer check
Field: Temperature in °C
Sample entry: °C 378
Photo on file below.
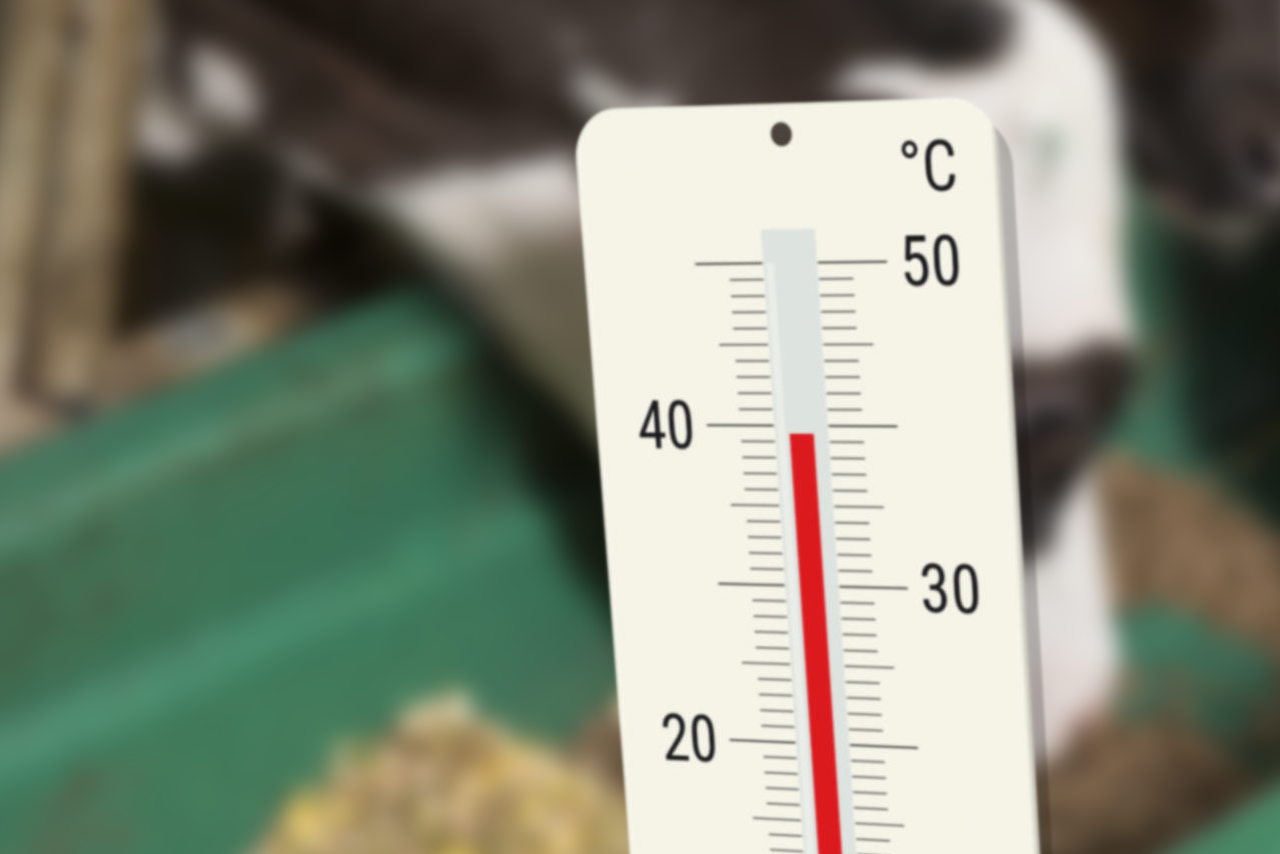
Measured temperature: °C 39.5
